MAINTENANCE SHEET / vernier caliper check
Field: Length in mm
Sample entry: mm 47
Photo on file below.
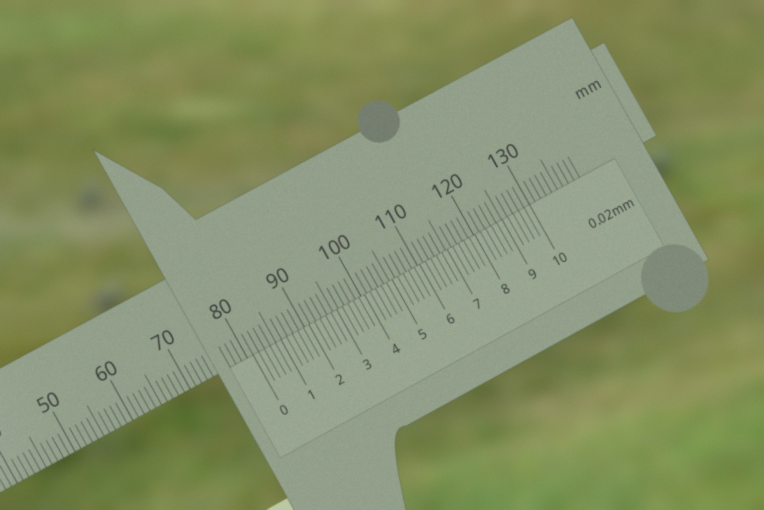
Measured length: mm 81.0
